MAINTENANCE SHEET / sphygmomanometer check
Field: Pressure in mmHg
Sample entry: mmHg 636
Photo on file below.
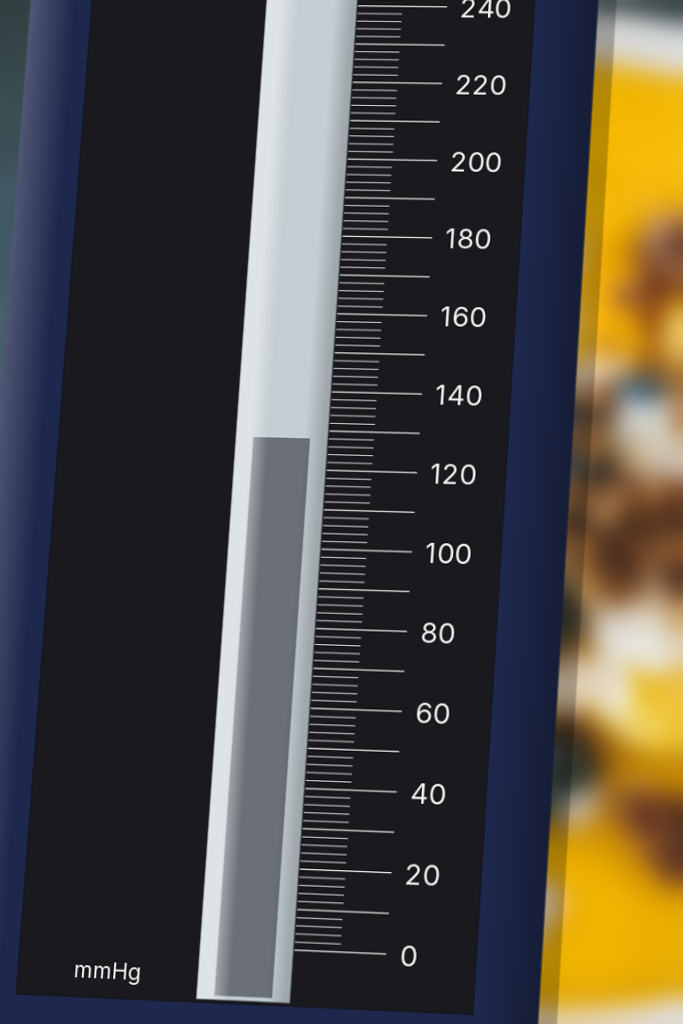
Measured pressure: mmHg 128
